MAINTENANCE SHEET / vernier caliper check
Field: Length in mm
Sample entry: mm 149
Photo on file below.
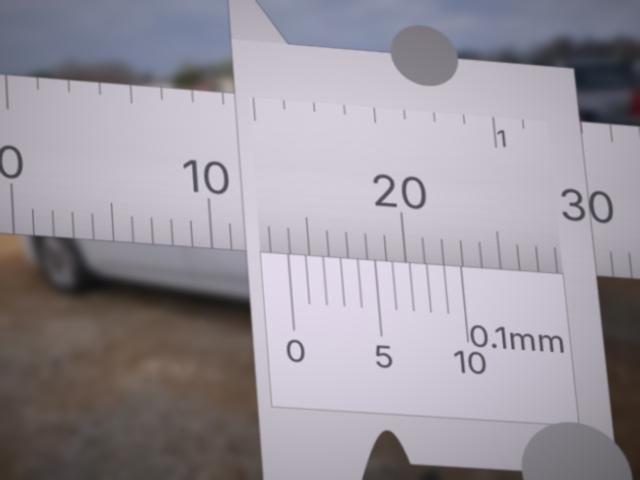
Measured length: mm 13.9
